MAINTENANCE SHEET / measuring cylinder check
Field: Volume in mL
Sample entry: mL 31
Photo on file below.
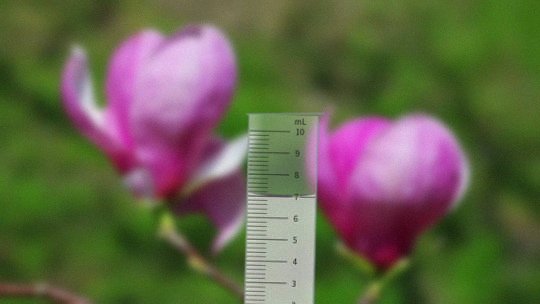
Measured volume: mL 7
